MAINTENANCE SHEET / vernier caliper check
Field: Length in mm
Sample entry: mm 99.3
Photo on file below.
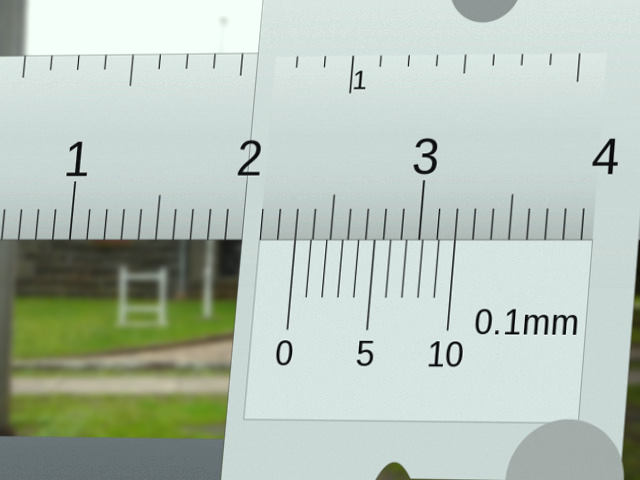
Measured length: mm 23.0
